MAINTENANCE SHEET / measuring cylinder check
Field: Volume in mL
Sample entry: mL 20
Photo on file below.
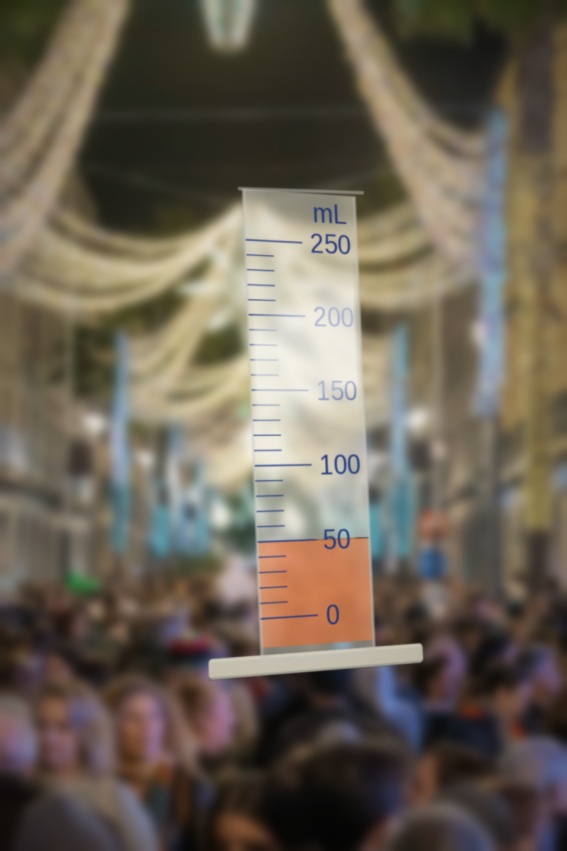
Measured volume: mL 50
